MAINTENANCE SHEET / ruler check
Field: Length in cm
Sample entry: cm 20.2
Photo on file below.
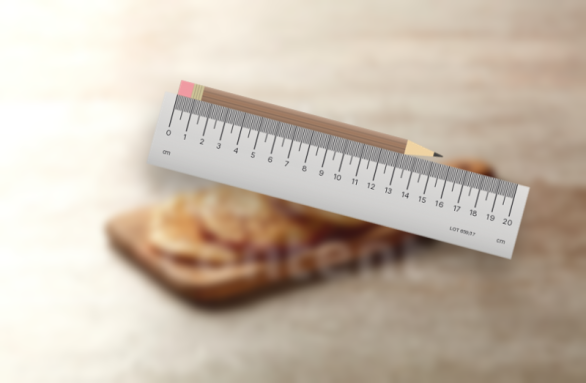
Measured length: cm 15.5
